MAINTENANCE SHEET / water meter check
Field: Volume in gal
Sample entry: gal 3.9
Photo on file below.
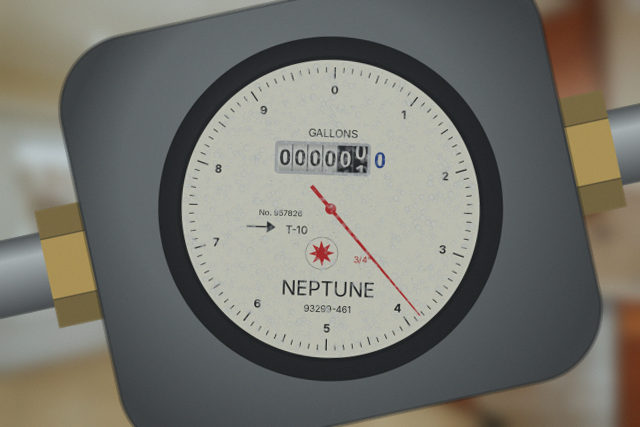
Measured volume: gal 3.8
